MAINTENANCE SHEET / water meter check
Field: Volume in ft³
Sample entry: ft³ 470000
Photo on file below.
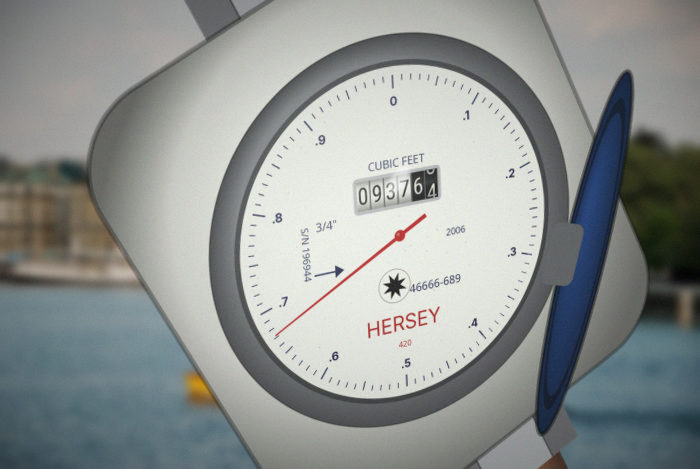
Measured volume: ft³ 93763.67
